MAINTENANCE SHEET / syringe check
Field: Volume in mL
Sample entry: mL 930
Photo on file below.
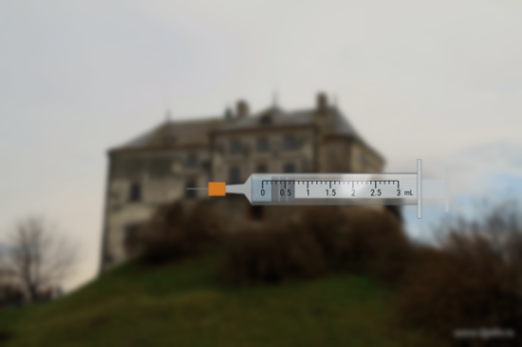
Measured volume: mL 0.2
